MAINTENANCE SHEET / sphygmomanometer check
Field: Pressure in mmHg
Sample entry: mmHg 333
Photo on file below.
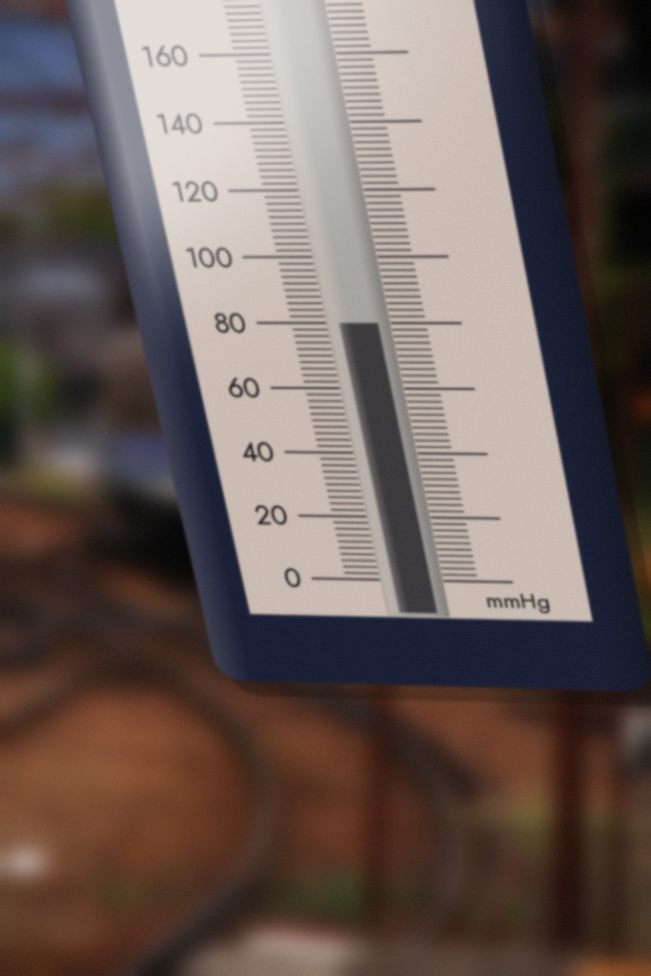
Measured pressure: mmHg 80
